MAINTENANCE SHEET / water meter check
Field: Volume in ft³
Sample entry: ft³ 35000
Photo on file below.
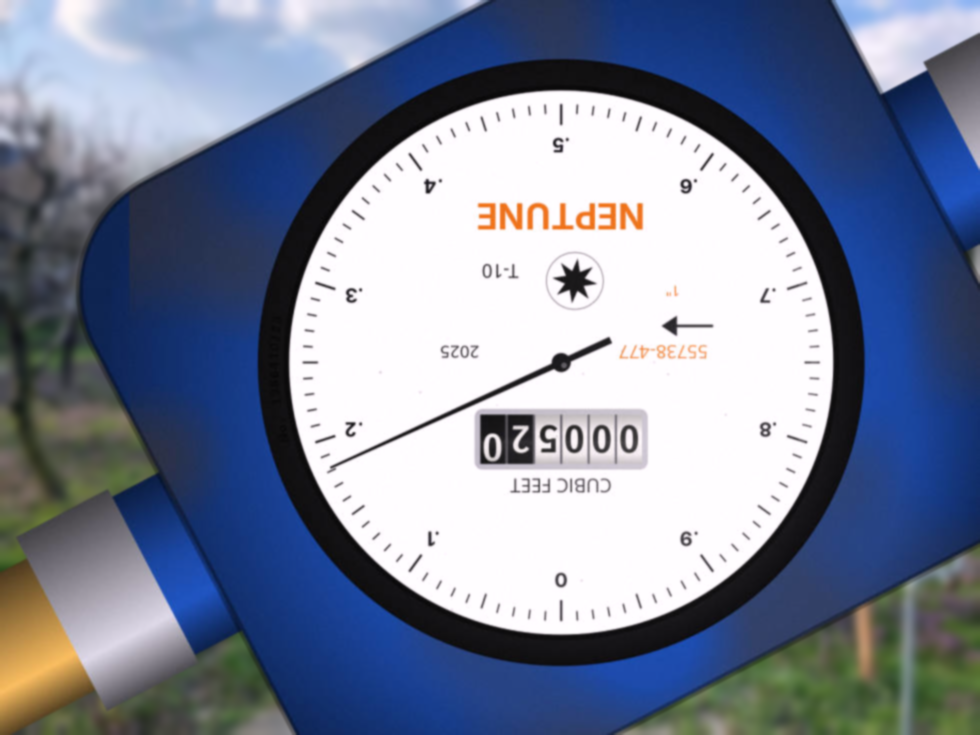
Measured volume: ft³ 520.18
